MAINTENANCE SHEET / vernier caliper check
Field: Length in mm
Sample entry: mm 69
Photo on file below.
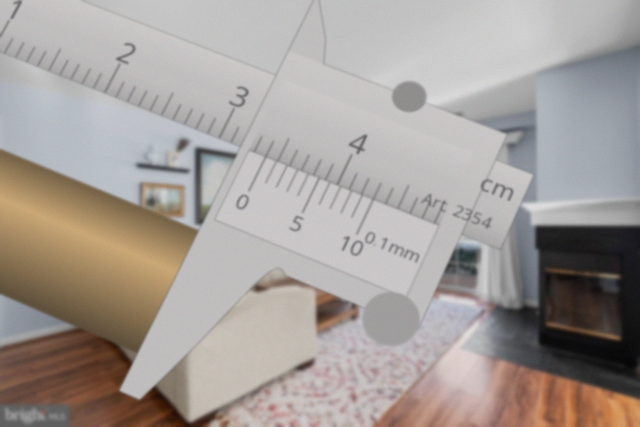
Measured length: mm 34.0
